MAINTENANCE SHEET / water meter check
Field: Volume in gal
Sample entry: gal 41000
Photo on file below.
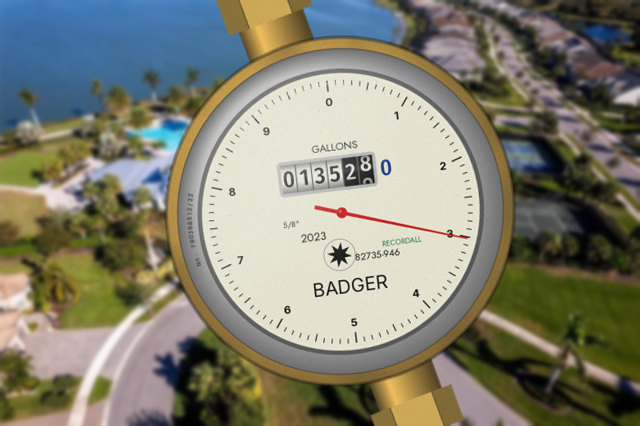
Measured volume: gal 135283.0
